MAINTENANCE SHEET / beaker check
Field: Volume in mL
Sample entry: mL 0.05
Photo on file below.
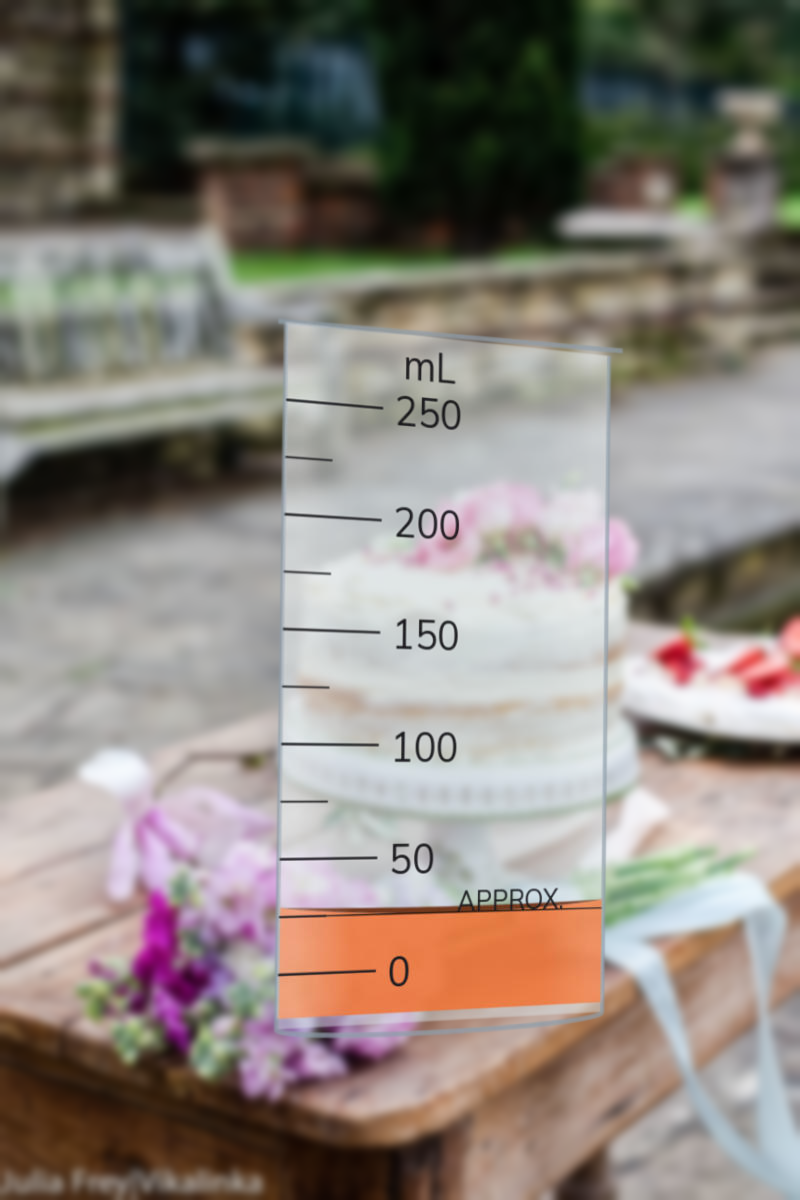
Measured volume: mL 25
